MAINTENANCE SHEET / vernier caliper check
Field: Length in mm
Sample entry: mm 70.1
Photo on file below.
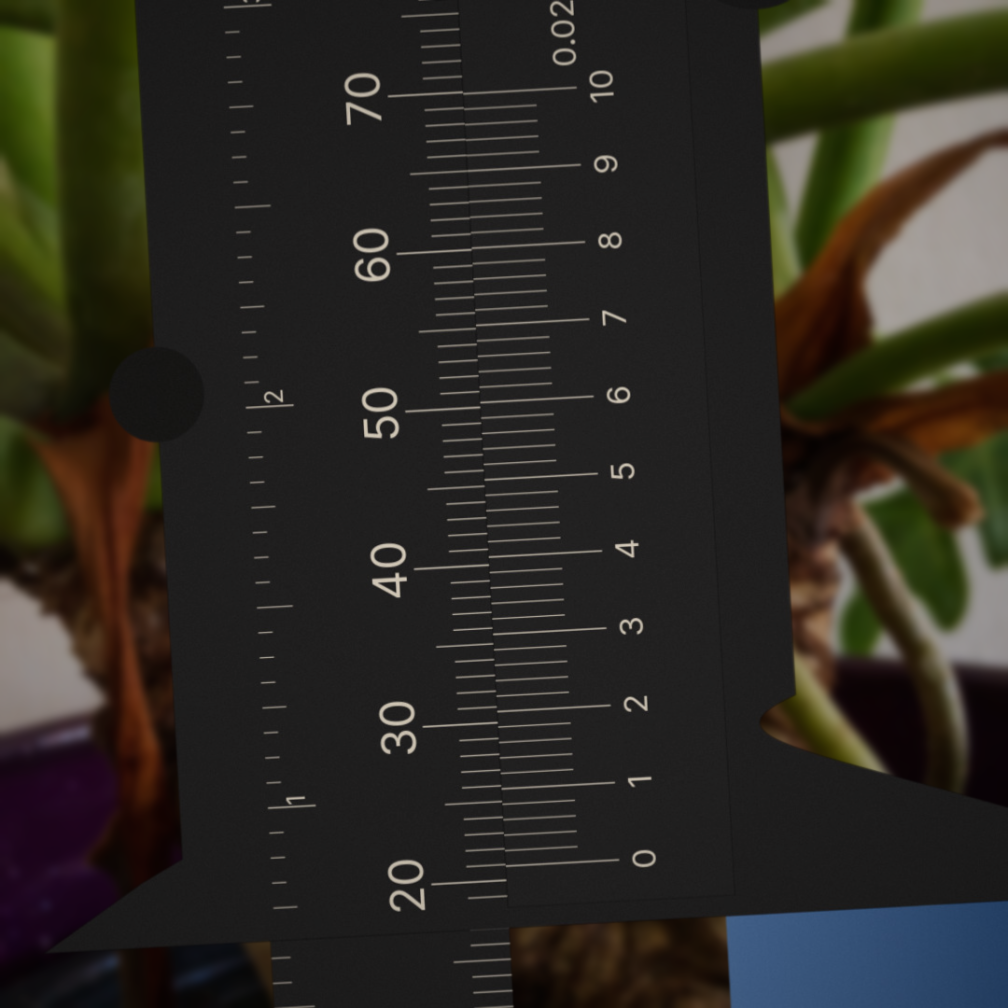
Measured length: mm 20.9
